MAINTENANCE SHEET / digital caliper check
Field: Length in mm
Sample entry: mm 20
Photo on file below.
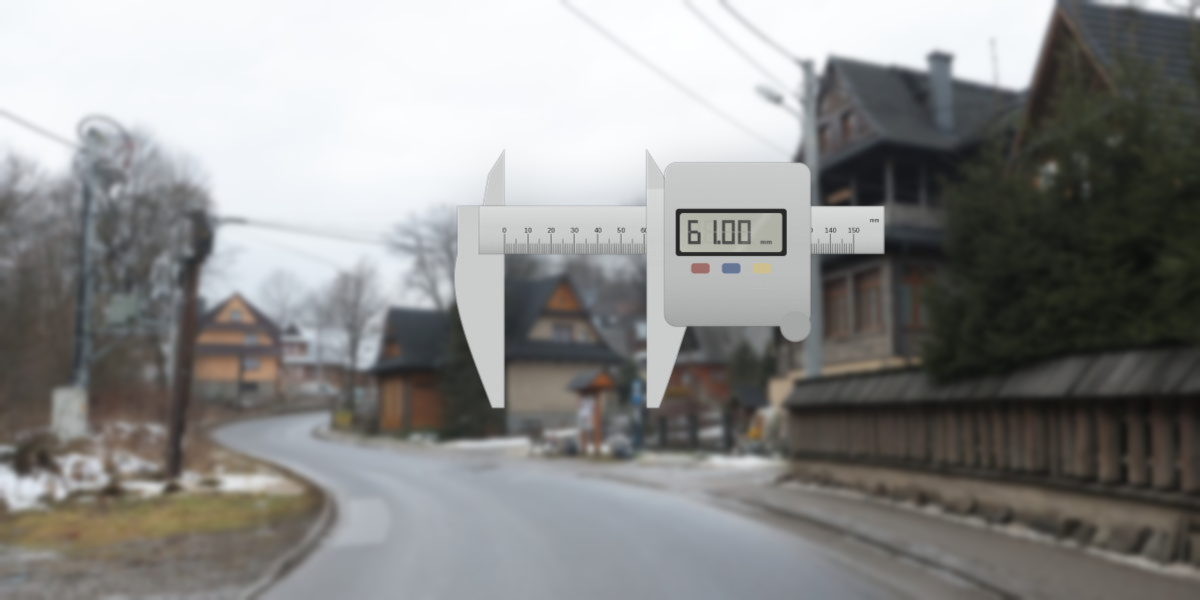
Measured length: mm 61.00
